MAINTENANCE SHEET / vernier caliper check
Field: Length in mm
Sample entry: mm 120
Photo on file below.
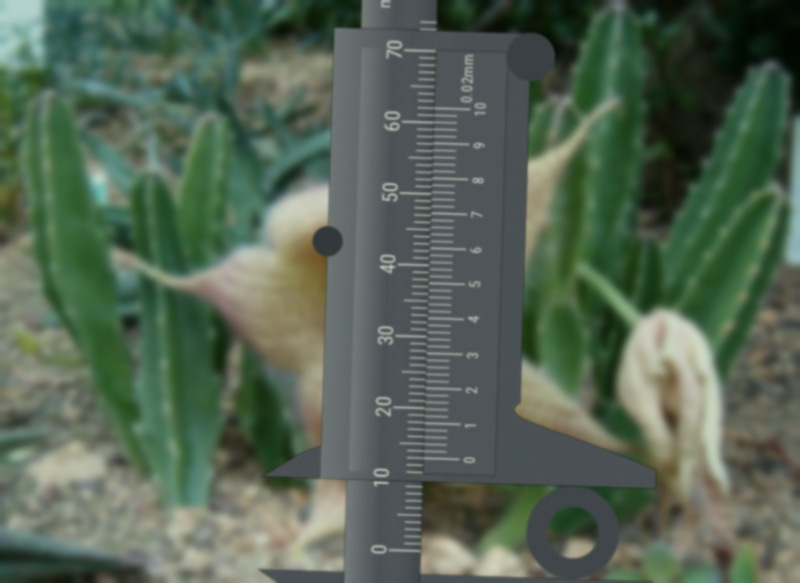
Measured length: mm 13.0
